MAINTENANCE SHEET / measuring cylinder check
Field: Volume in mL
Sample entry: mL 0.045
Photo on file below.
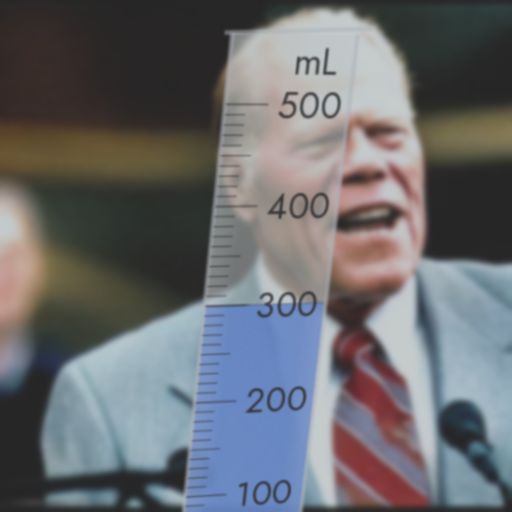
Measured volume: mL 300
